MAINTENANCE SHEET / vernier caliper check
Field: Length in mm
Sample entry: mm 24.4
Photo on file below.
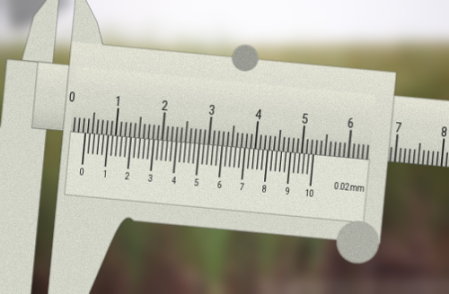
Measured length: mm 3.5
